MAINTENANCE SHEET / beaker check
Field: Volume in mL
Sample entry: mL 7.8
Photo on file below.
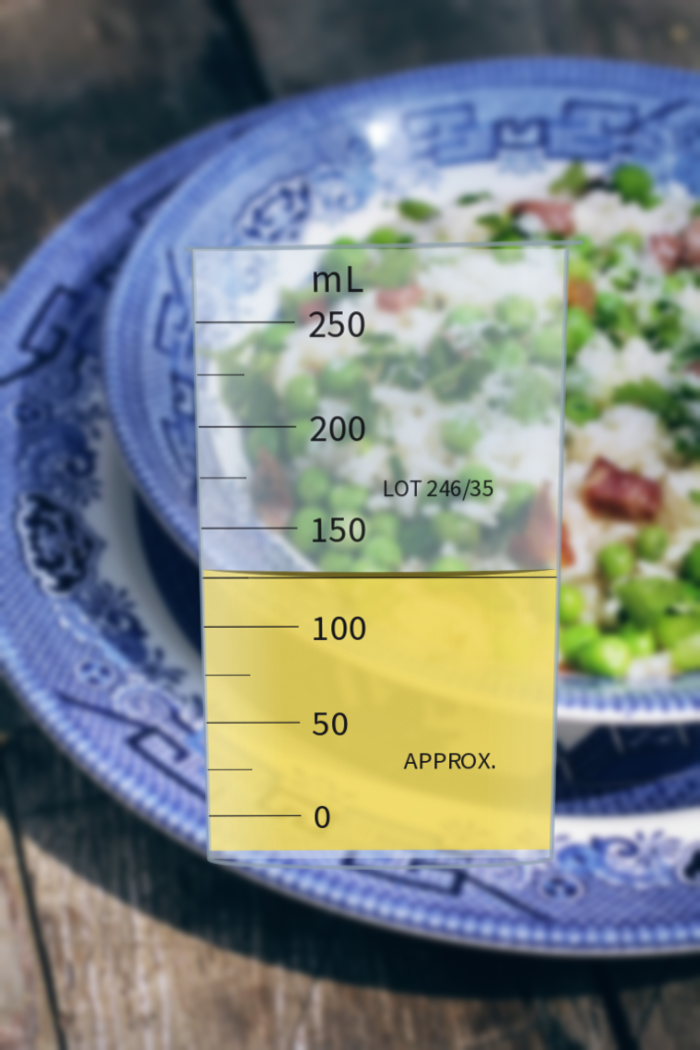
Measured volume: mL 125
